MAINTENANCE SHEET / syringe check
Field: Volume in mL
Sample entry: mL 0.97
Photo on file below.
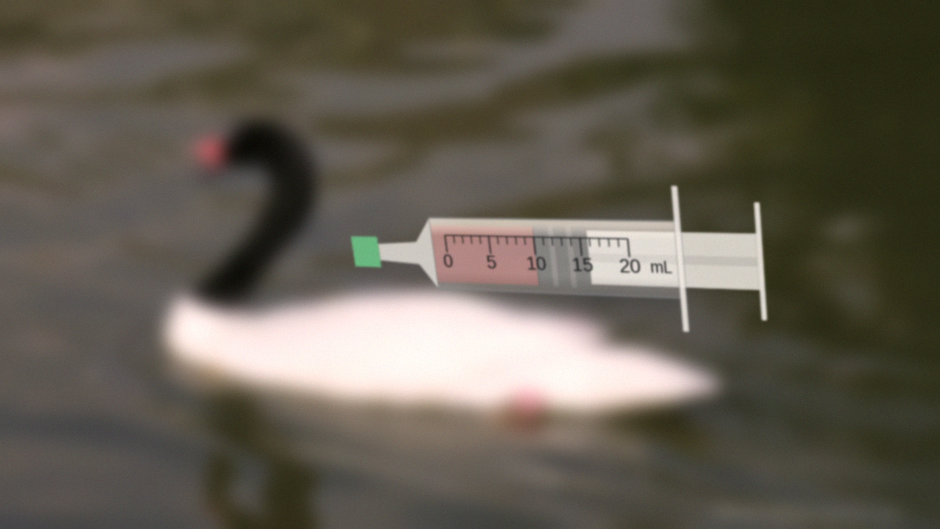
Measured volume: mL 10
